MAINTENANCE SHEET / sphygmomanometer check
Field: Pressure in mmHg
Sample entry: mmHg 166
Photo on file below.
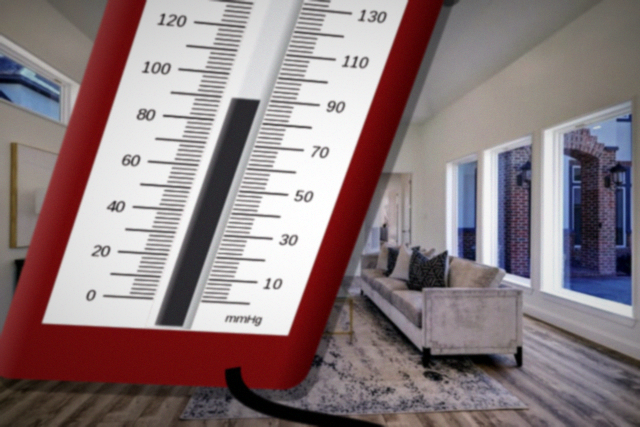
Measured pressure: mmHg 90
